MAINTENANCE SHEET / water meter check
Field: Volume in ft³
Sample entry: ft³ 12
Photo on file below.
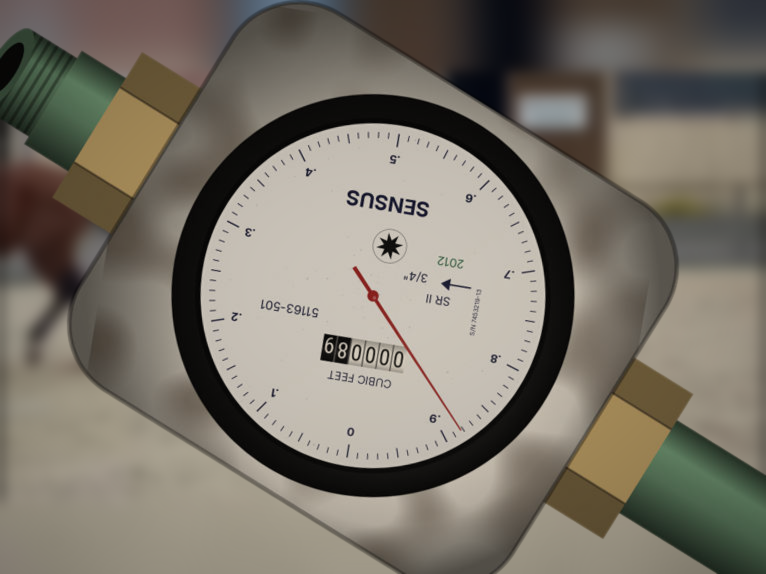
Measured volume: ft³ 88.88
